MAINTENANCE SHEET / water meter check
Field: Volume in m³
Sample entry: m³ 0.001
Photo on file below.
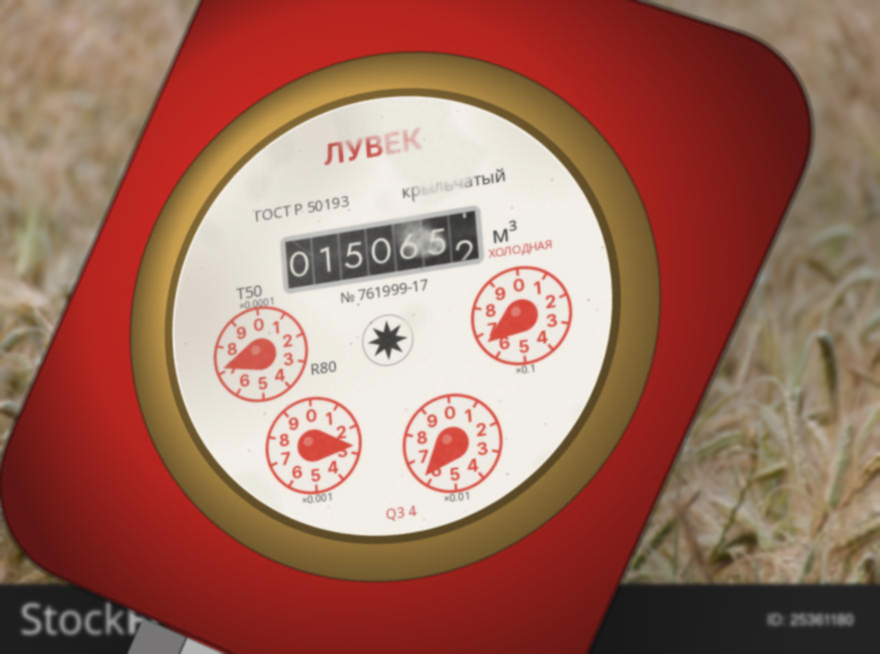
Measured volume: m³ 150651.6627
